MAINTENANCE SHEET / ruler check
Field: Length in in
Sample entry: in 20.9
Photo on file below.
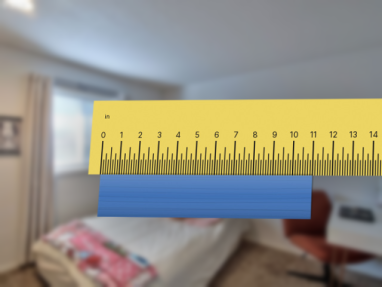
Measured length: in 11
